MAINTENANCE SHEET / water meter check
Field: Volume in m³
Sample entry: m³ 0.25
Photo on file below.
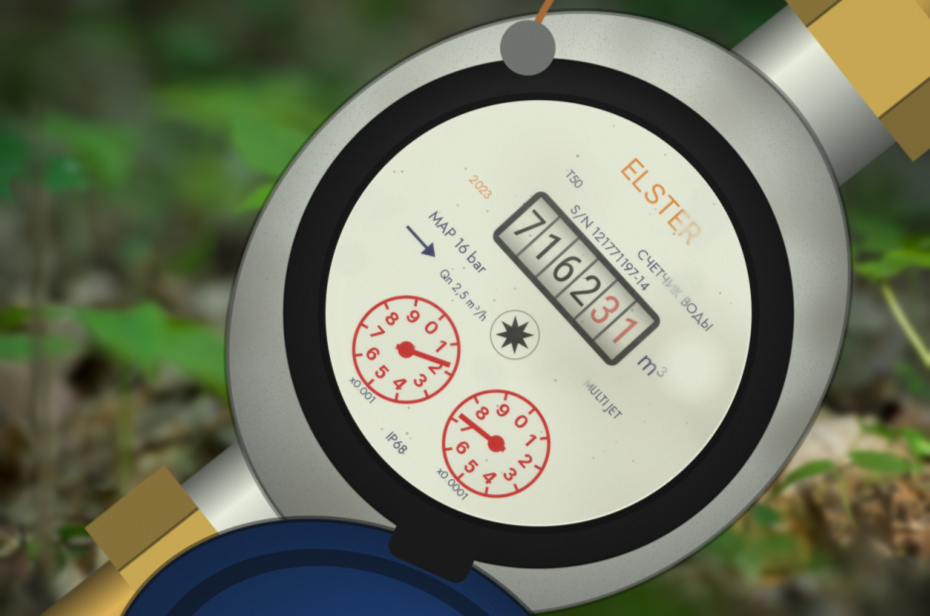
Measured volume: m³ 7162.3117
